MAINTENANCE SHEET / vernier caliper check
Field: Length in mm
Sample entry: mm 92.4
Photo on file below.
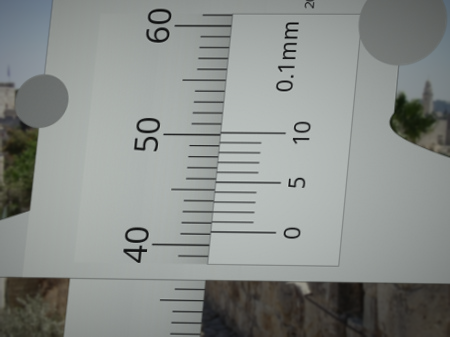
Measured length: mm 41.2
